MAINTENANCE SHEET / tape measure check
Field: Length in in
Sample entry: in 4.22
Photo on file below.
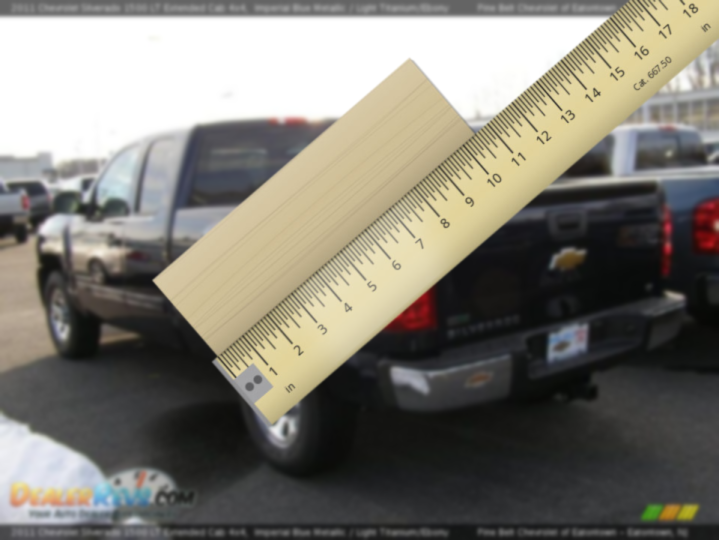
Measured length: in 10.5
